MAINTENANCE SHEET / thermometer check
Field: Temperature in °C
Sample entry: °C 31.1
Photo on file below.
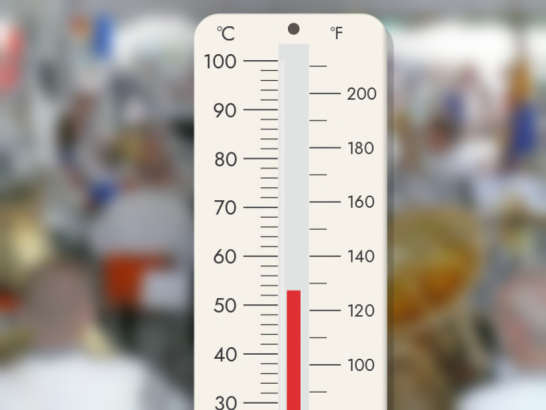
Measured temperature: °C 53
